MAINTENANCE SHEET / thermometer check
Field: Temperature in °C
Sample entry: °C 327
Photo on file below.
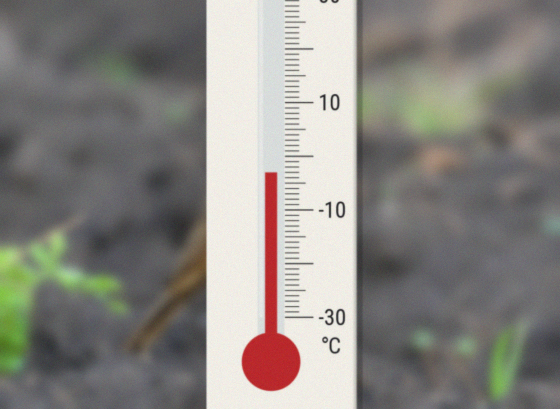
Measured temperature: °C -3
